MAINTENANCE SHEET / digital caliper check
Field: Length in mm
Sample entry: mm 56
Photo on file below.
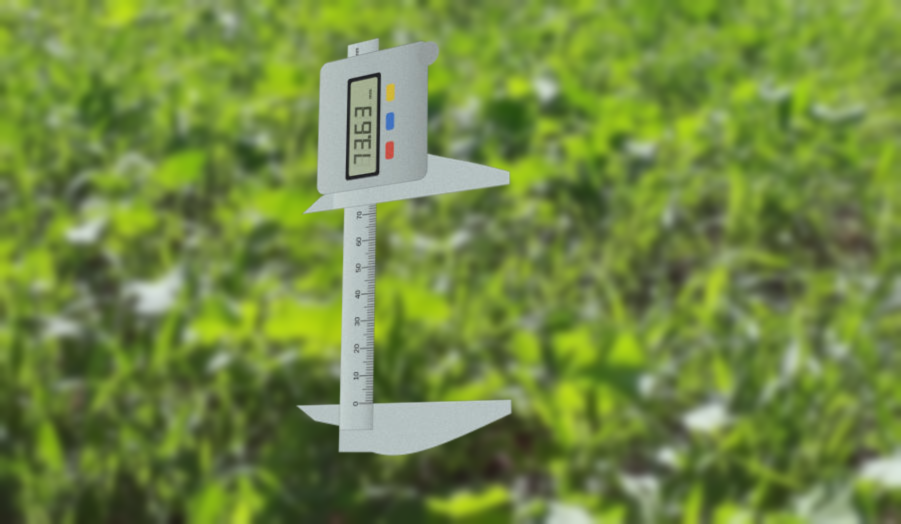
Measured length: mm 73.63
